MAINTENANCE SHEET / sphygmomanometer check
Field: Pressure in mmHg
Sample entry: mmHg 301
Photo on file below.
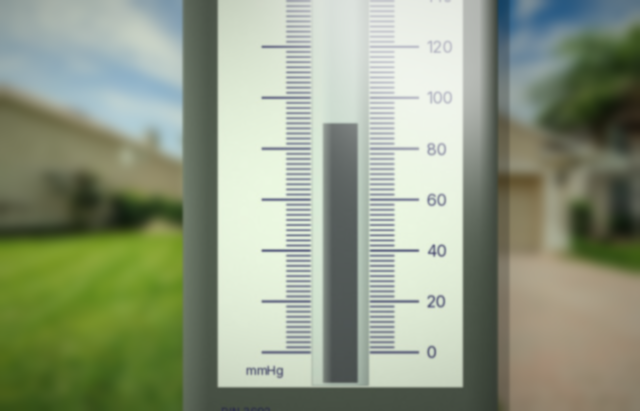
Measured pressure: mmHg 90
